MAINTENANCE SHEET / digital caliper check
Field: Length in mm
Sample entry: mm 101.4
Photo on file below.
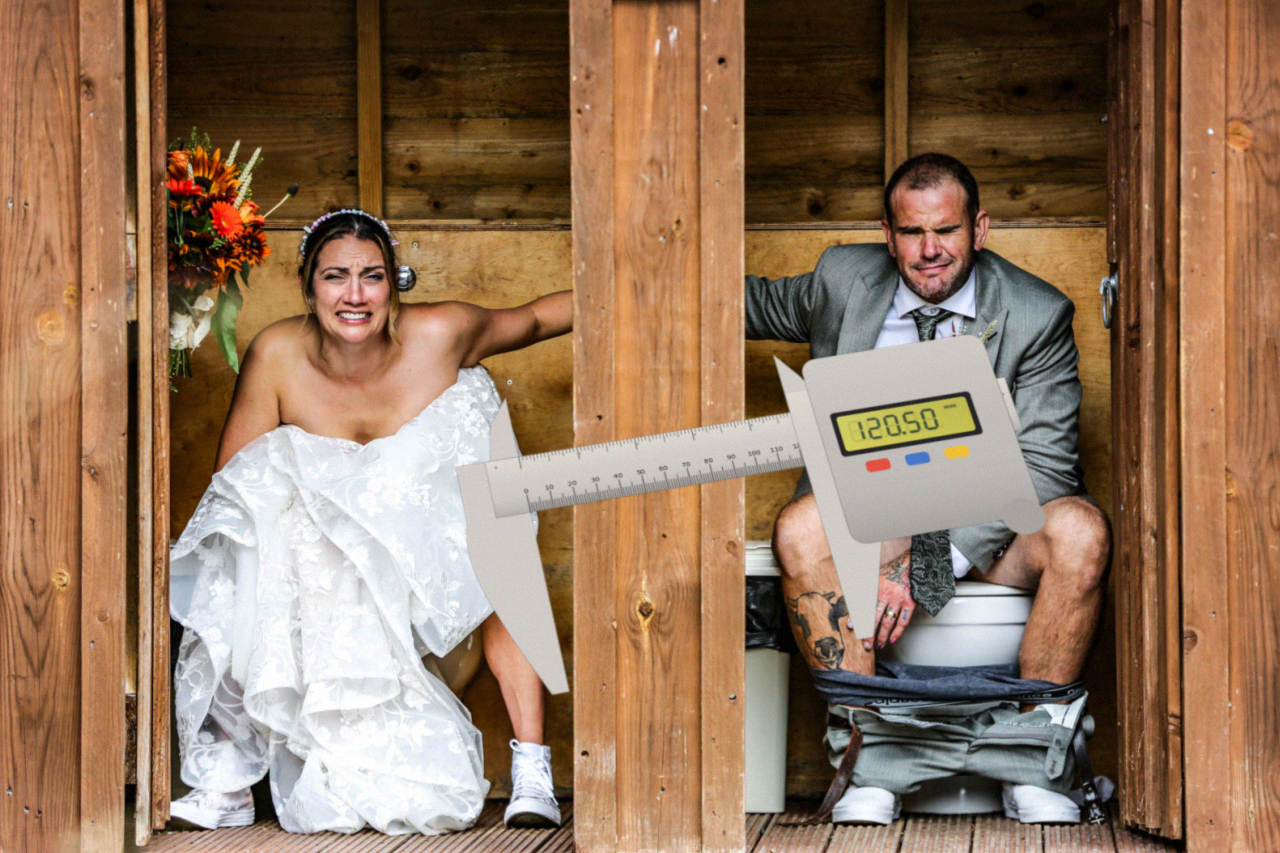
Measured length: mm 120.50
